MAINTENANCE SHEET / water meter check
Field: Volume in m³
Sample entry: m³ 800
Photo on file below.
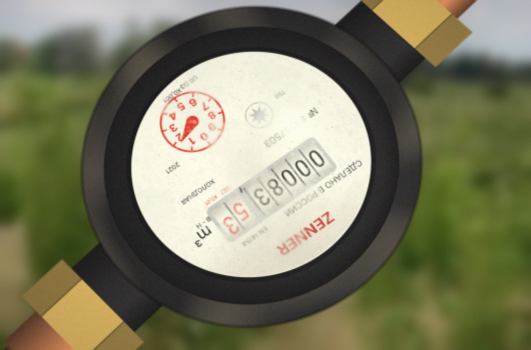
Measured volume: m³ 83.531
